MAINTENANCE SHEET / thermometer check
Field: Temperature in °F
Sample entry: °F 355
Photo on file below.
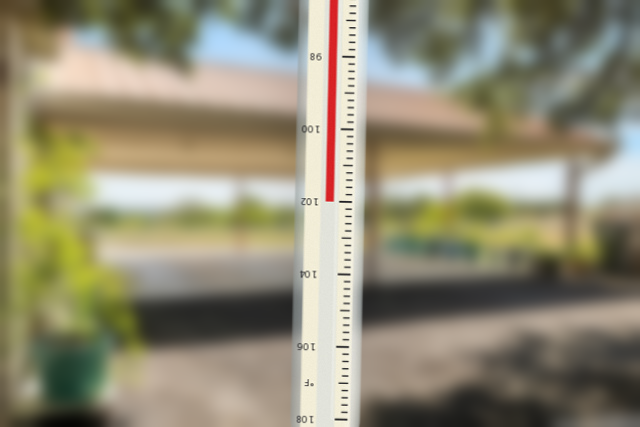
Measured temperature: °F 102
